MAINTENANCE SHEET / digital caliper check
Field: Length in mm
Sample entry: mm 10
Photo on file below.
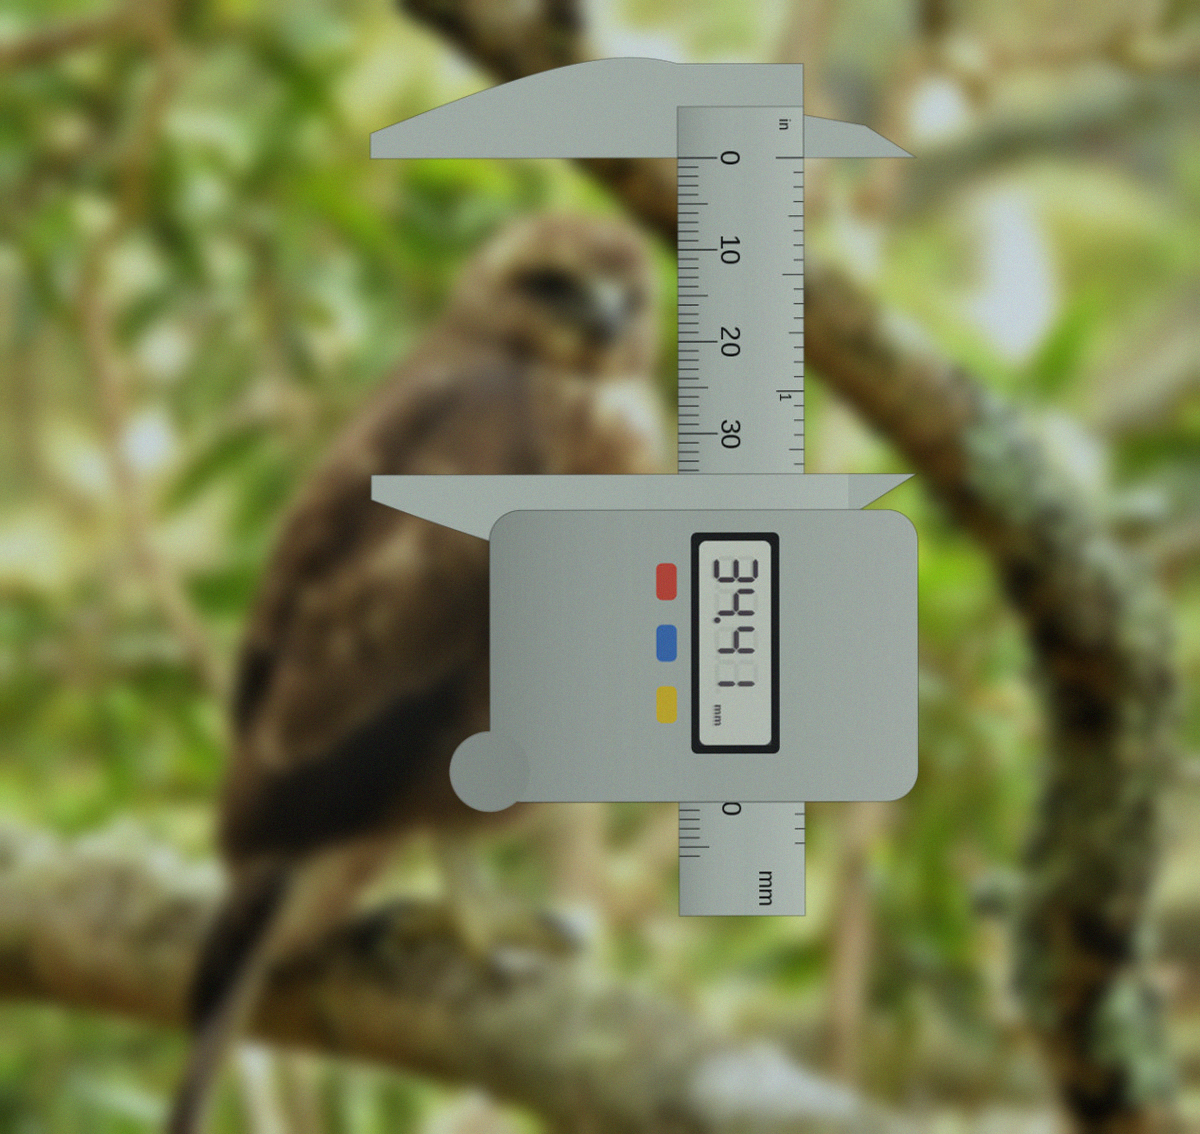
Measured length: mm 34.41
